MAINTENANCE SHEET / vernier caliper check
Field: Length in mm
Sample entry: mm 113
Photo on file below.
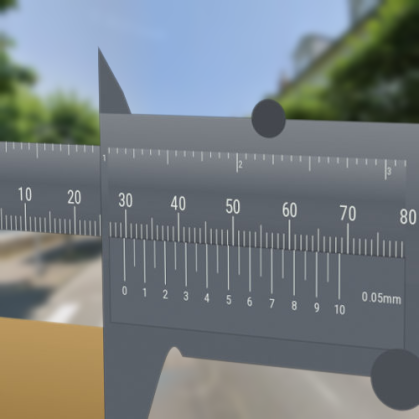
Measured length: mm 29.6
